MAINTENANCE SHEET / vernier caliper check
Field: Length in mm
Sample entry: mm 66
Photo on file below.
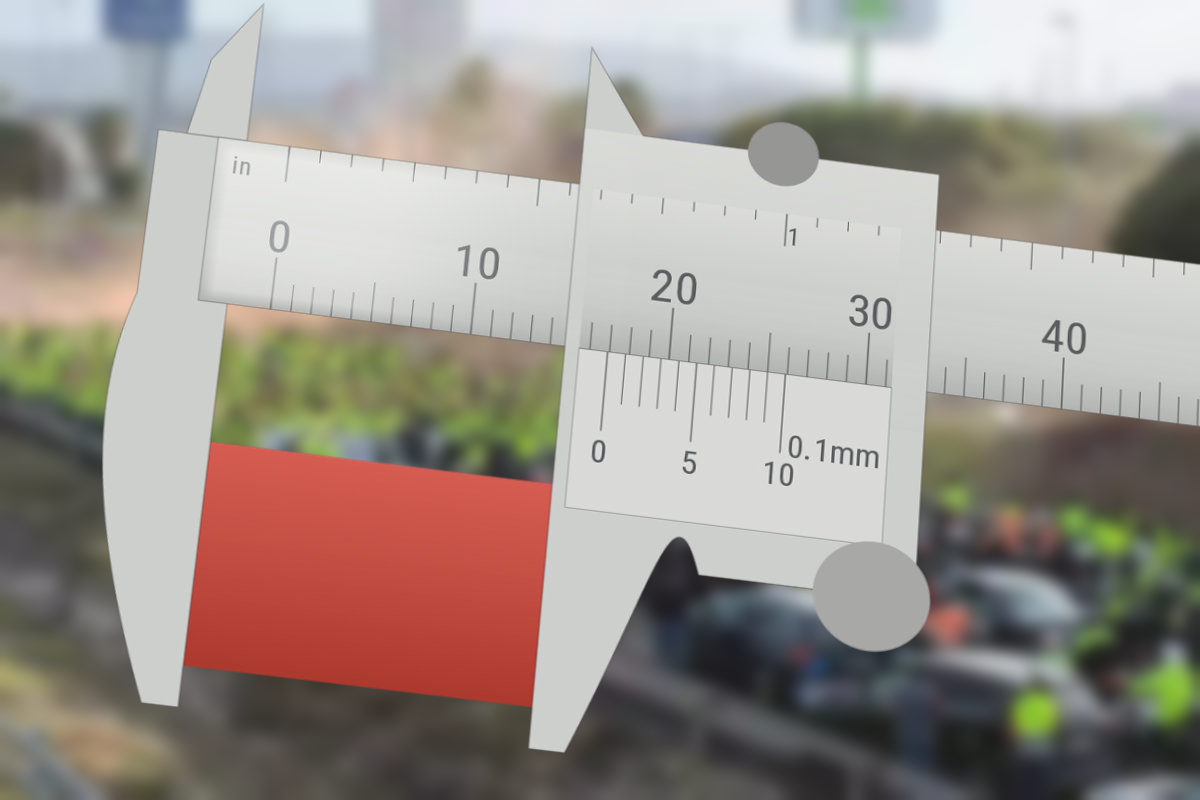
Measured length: mm 16.9
